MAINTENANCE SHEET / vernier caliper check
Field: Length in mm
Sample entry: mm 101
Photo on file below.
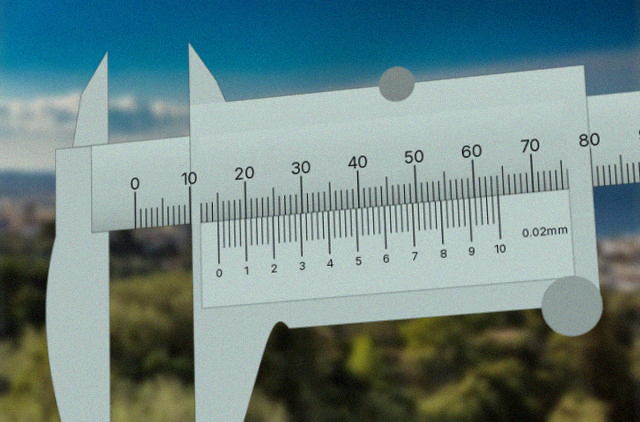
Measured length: mm 15.0
